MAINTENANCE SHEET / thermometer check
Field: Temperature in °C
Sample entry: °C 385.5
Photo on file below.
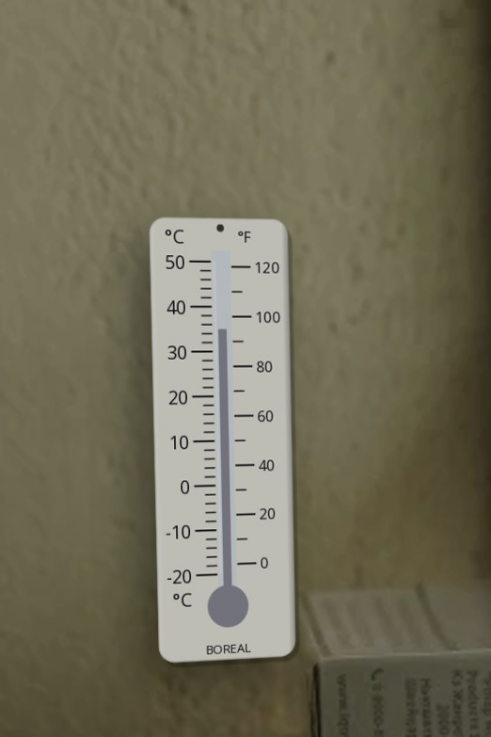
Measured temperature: °C 35
